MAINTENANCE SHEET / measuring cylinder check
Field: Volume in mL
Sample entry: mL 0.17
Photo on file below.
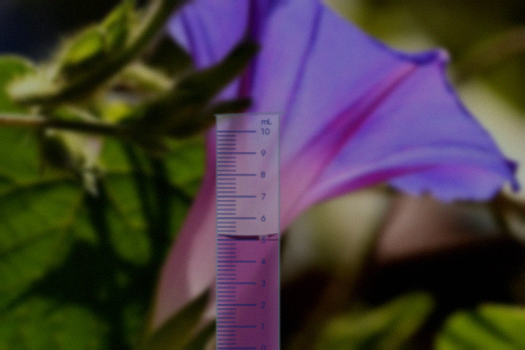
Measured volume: mL 5
